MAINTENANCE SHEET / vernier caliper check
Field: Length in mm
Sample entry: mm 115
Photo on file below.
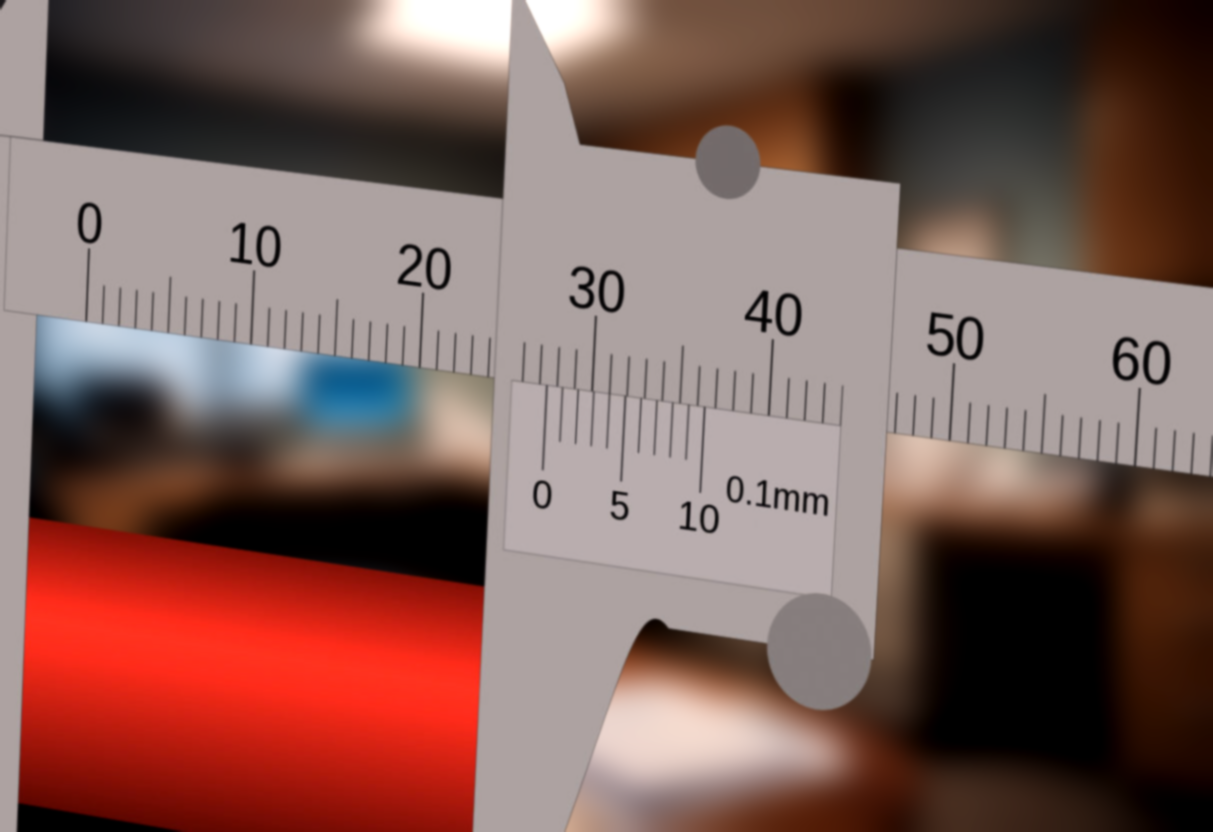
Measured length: mm 27.4
